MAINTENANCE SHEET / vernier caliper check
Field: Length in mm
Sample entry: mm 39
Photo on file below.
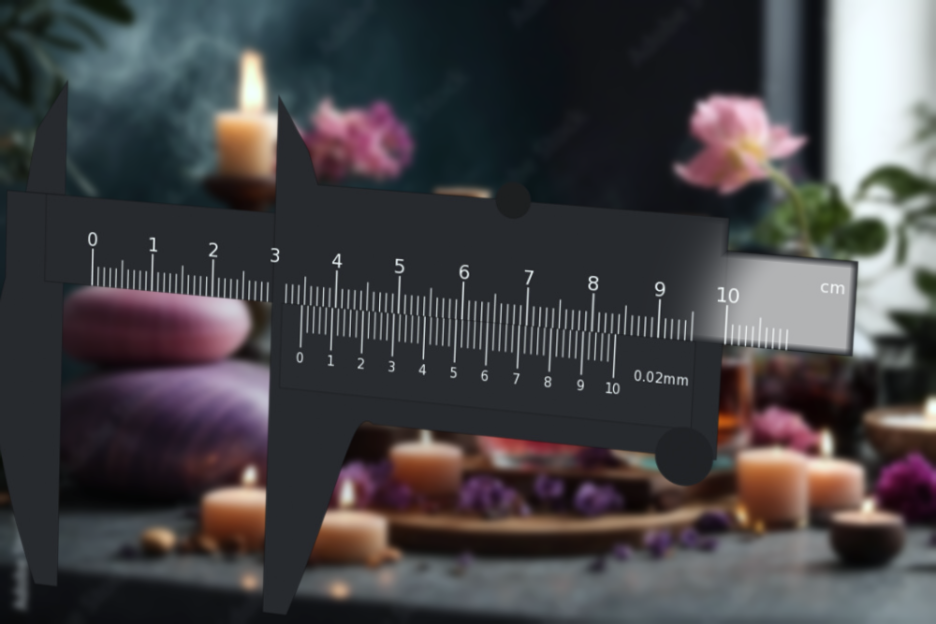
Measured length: mm 34.6
